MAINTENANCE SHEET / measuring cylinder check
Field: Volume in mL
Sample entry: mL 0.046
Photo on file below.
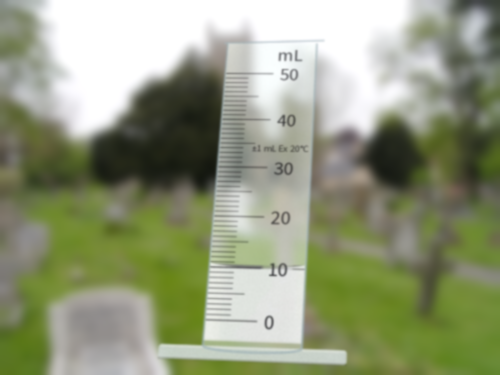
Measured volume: mL 10
